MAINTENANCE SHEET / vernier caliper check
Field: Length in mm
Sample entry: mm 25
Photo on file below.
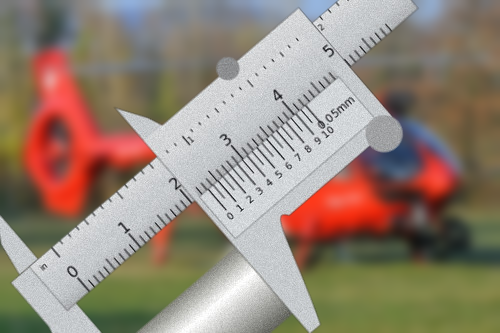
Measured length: mm 23.2
